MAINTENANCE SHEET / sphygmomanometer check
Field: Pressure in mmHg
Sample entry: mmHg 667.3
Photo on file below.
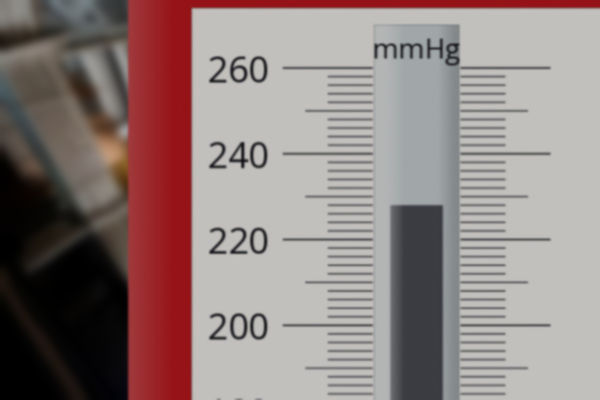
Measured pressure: mmHg 228
